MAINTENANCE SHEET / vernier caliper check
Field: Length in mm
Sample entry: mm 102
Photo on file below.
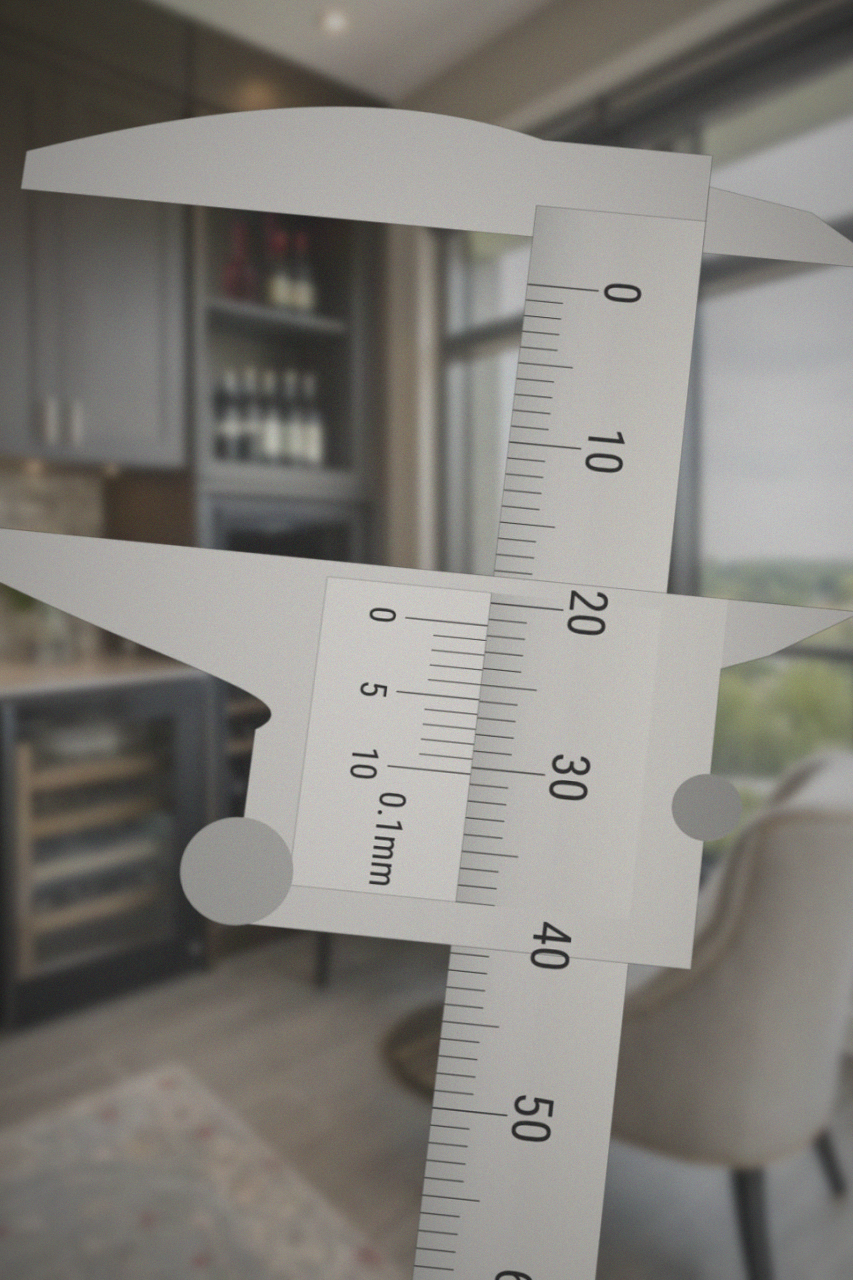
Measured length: mm 21.4
